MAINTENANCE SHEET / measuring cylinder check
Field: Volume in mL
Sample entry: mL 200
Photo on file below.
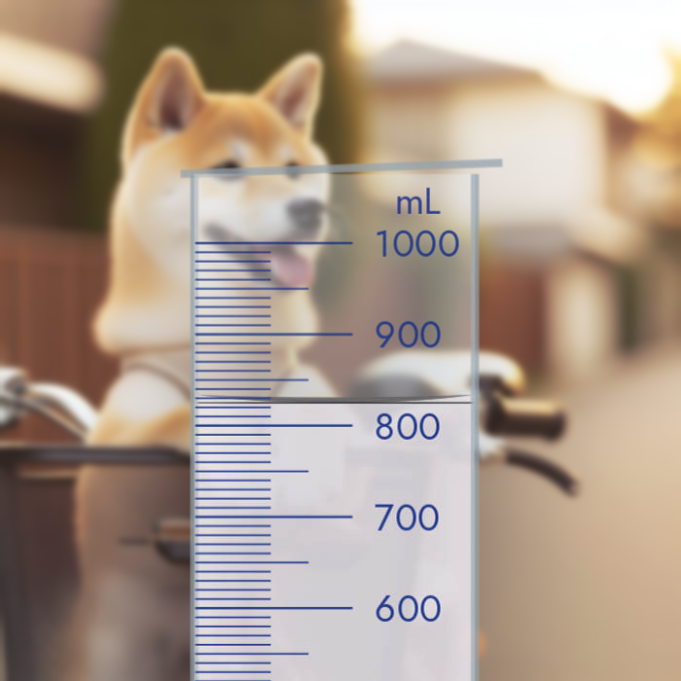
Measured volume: mL 825
